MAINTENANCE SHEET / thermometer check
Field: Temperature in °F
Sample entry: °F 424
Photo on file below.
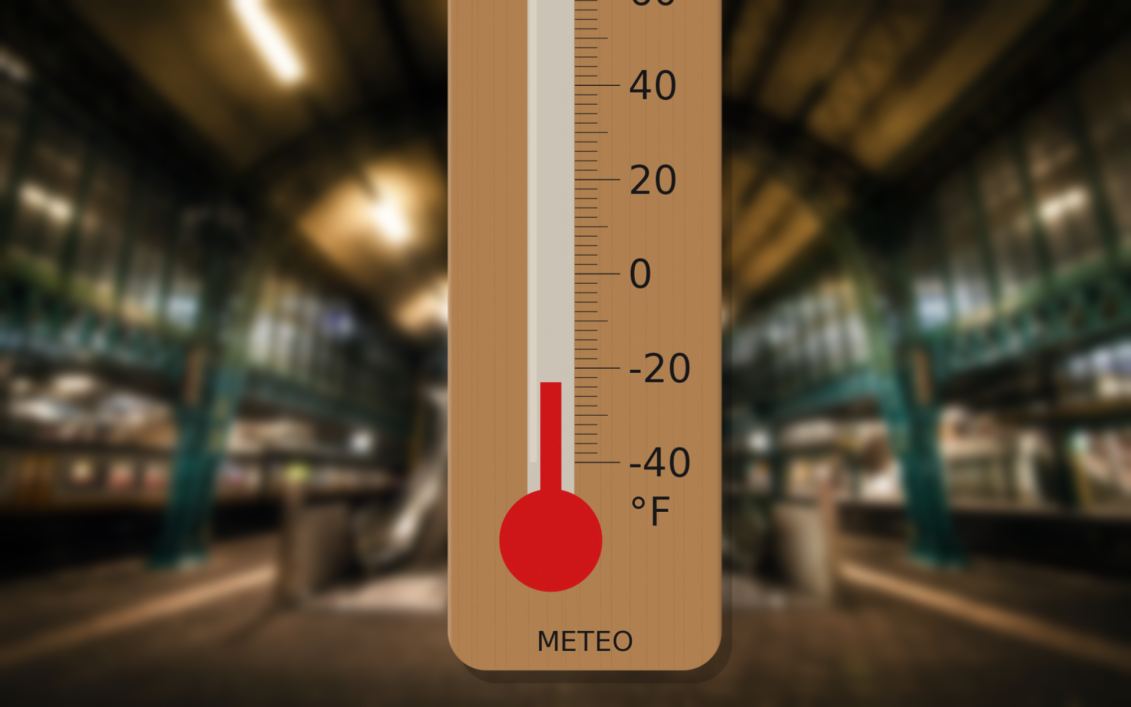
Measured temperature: °F -23
